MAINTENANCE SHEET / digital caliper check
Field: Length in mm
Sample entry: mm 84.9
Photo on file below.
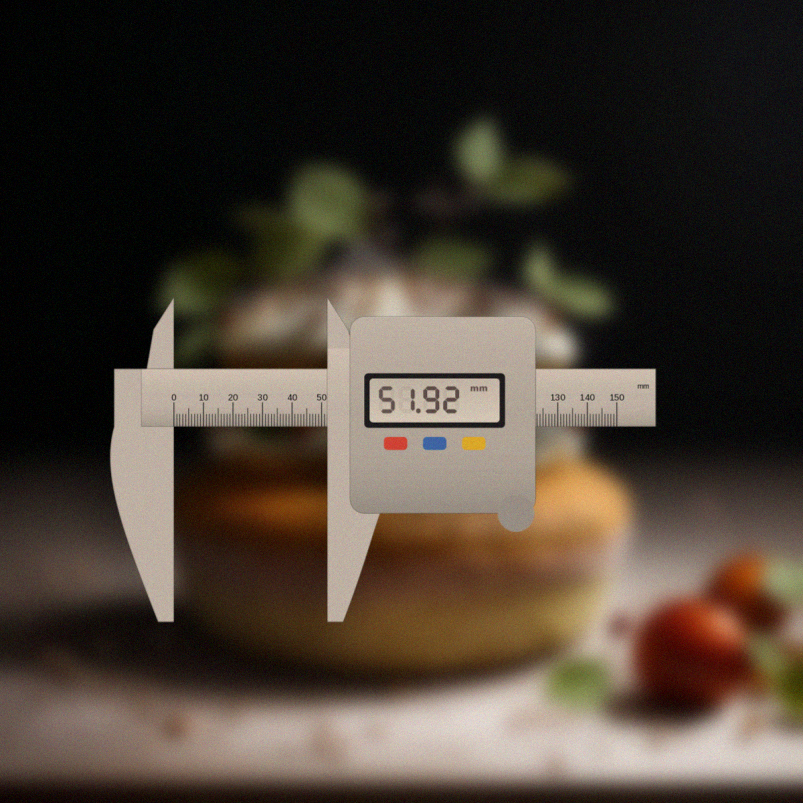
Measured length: mm 51.92
